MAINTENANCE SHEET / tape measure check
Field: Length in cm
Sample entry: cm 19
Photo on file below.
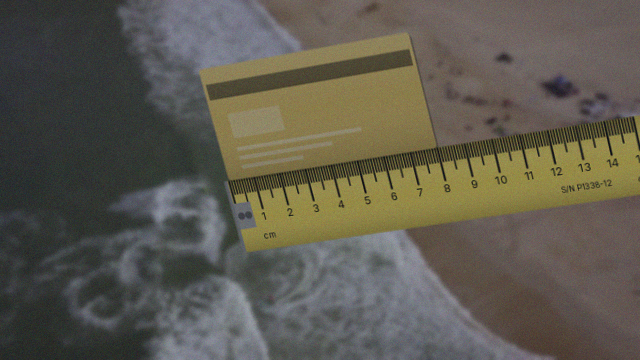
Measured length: cm 8
